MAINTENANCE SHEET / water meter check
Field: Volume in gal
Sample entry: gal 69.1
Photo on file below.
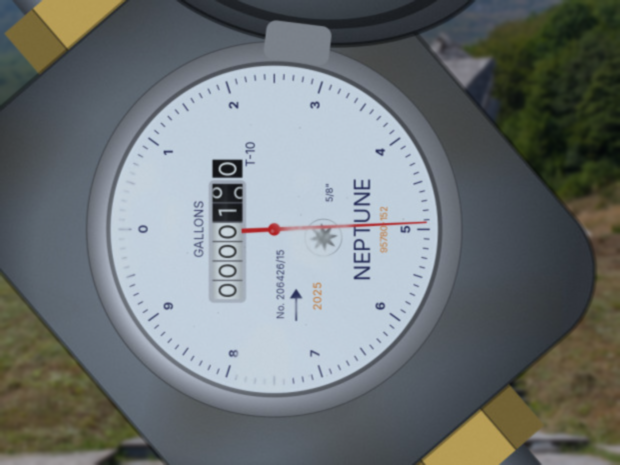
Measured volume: gal 184.9
